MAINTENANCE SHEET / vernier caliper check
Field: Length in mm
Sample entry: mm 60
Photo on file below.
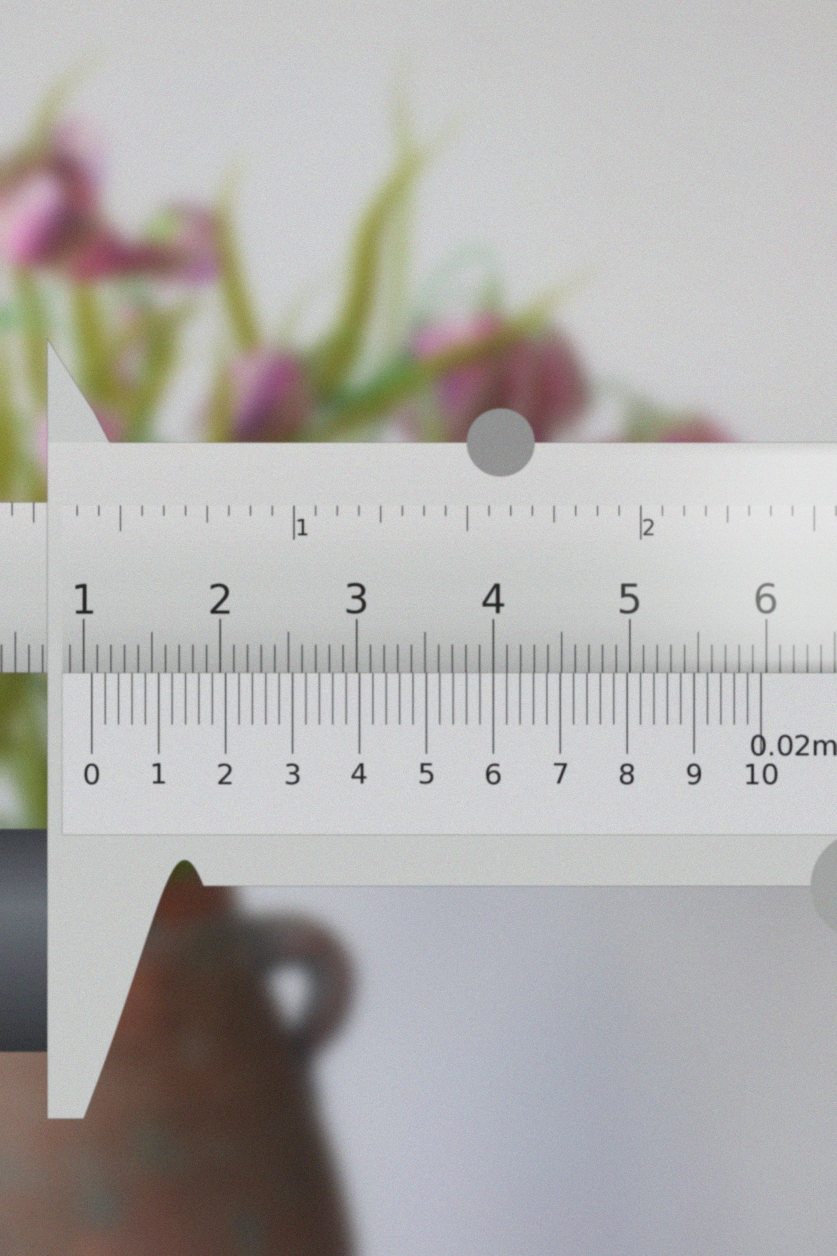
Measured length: mm 10.6
